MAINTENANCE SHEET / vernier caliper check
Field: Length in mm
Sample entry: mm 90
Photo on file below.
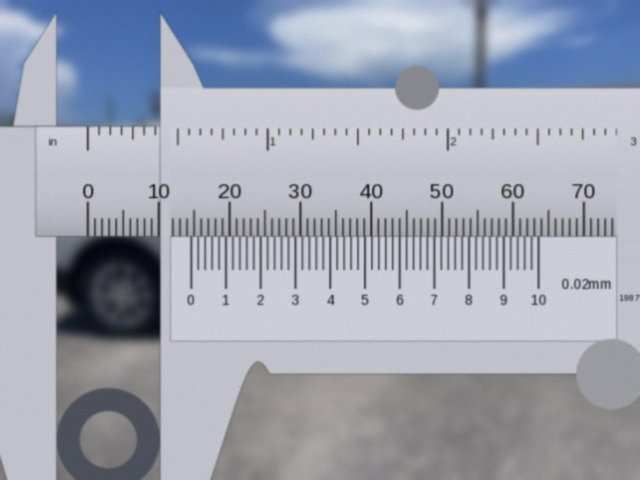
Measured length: mm 14.6
